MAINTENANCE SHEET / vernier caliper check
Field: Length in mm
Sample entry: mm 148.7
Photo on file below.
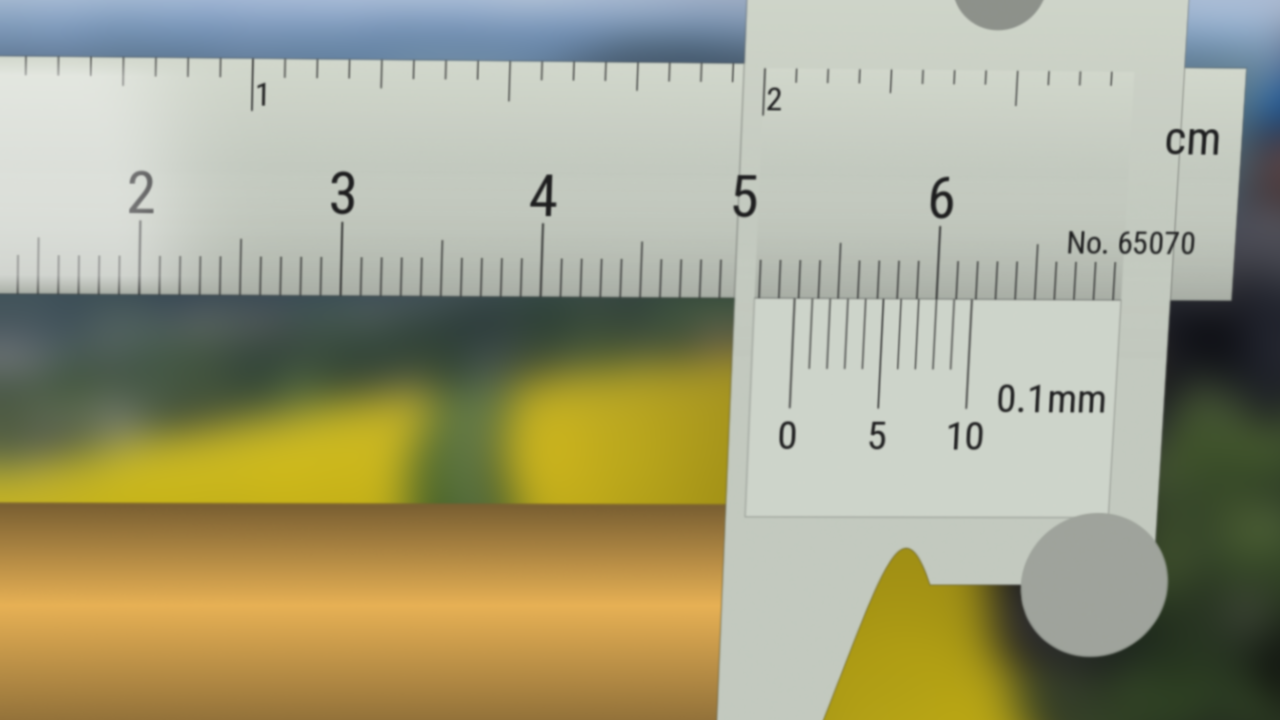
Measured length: mm 52.8
